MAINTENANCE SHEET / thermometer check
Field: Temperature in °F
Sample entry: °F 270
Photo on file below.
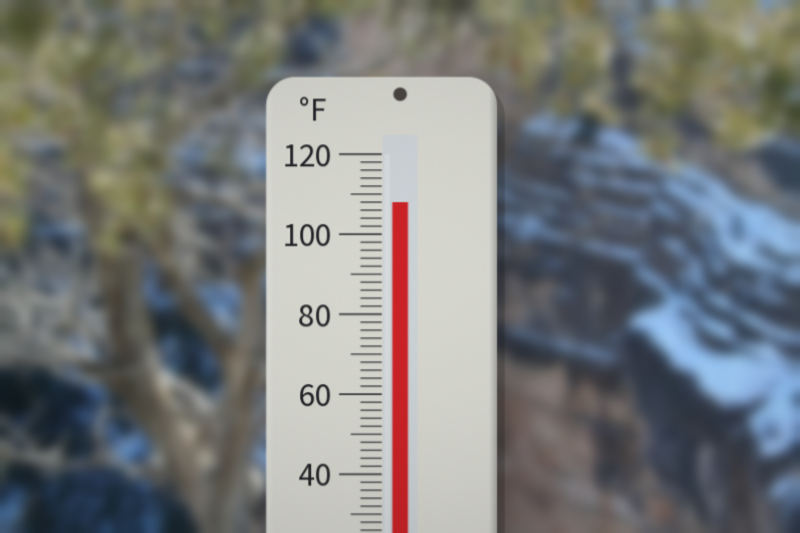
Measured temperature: °F 108
